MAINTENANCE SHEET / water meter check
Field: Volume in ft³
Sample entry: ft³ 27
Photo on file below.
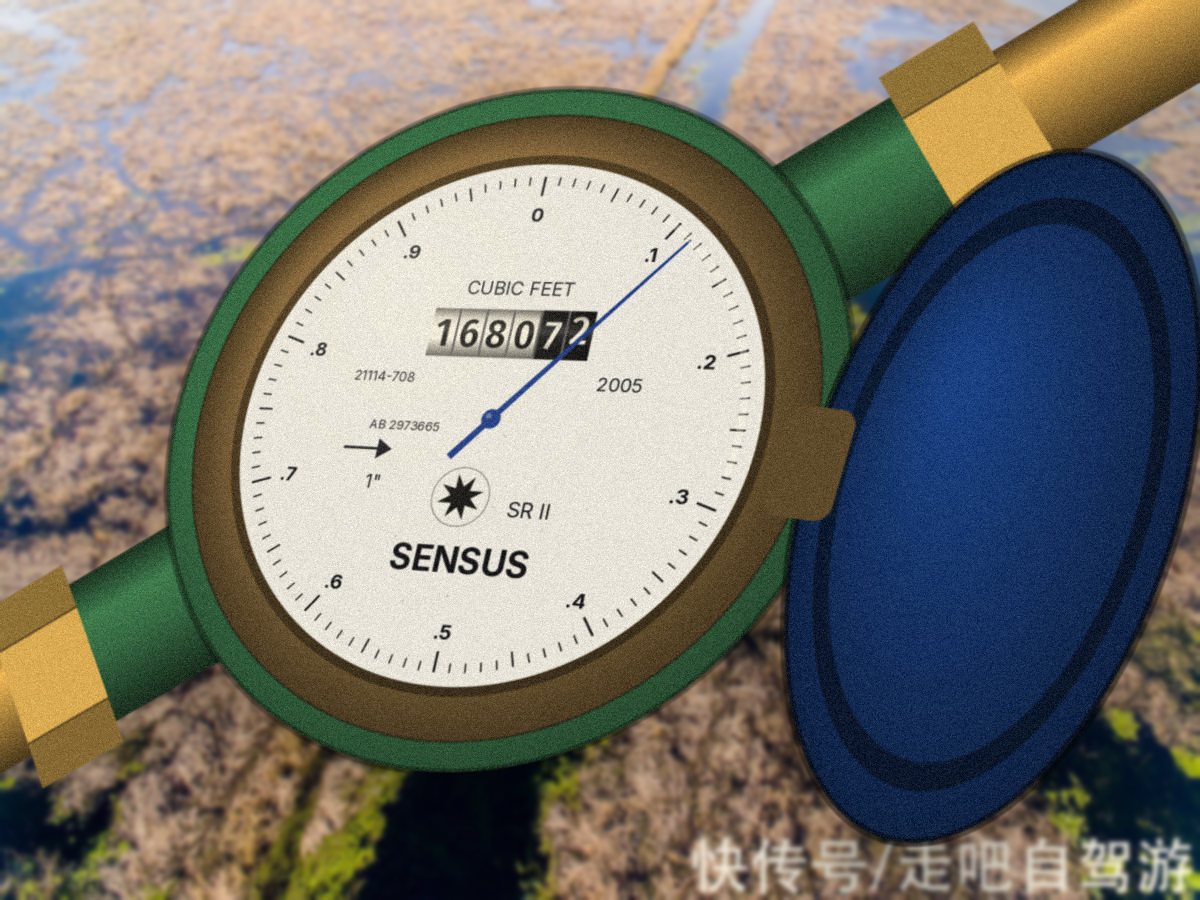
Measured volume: ft³ 168072.11
